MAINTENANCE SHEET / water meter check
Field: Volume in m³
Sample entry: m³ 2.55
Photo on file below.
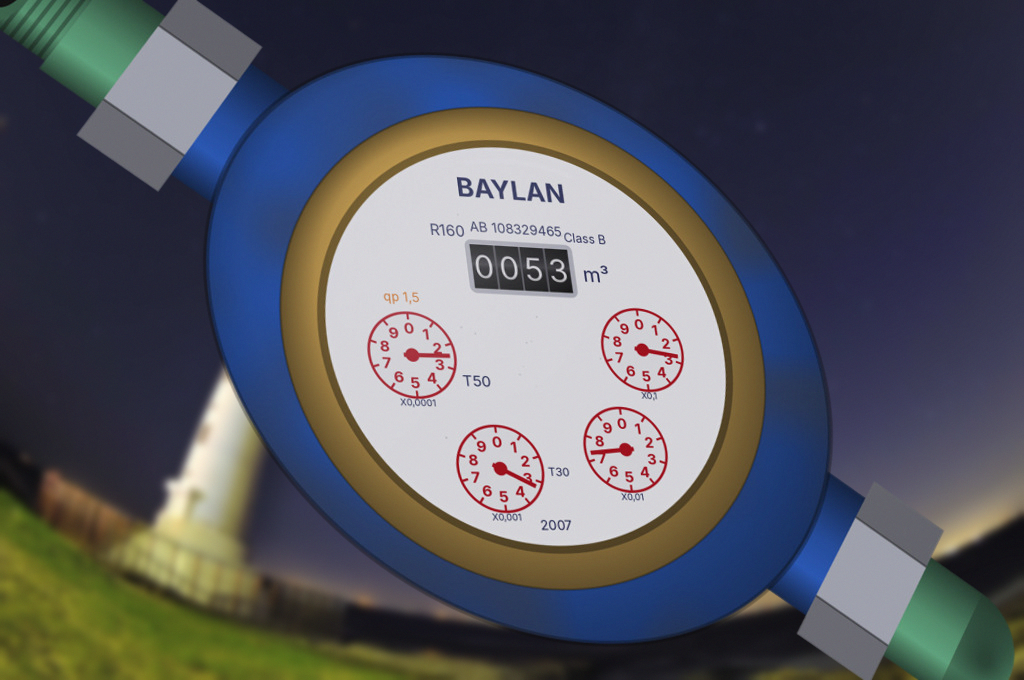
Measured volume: m³ 53.2732
